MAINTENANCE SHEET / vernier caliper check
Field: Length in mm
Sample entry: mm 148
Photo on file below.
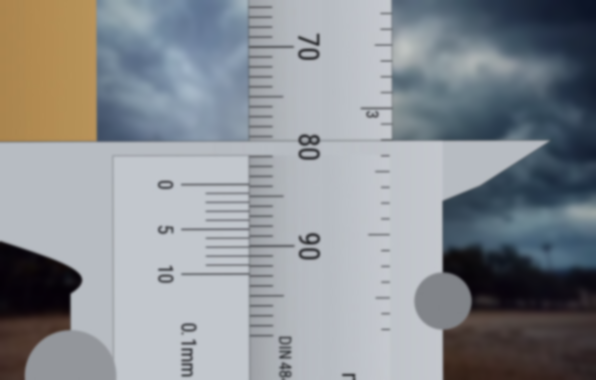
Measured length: mm 83.8
